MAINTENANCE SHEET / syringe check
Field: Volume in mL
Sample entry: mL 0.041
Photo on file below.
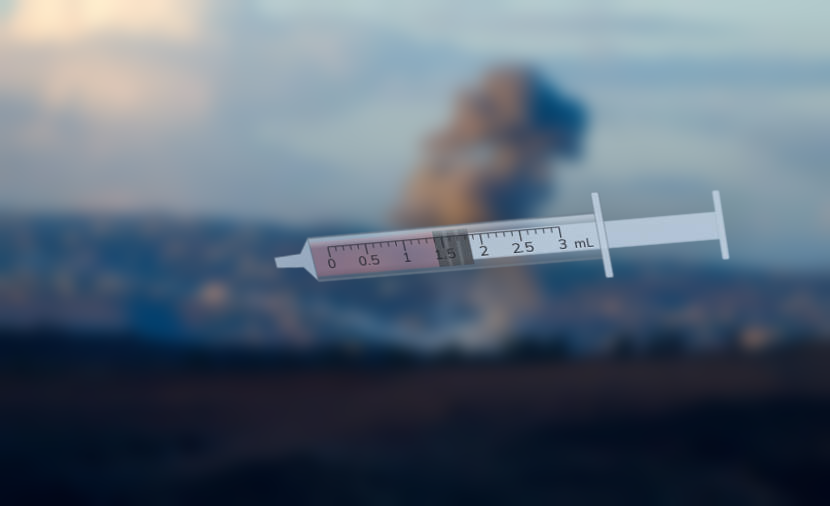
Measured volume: mL 1.4
